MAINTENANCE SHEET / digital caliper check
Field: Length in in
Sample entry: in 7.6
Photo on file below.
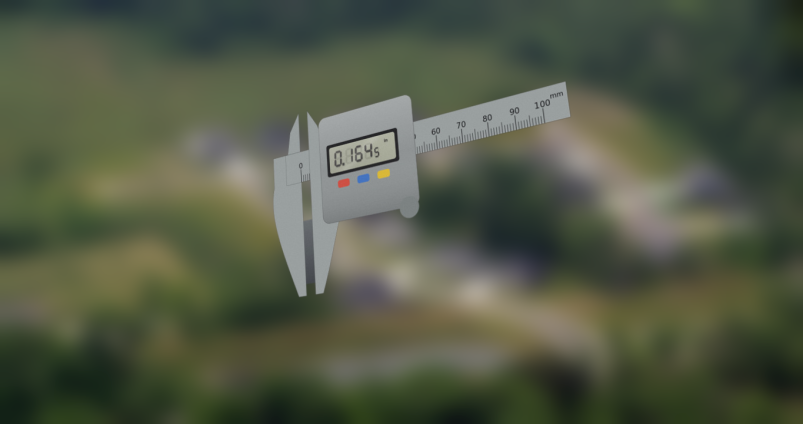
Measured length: in 0.1645
